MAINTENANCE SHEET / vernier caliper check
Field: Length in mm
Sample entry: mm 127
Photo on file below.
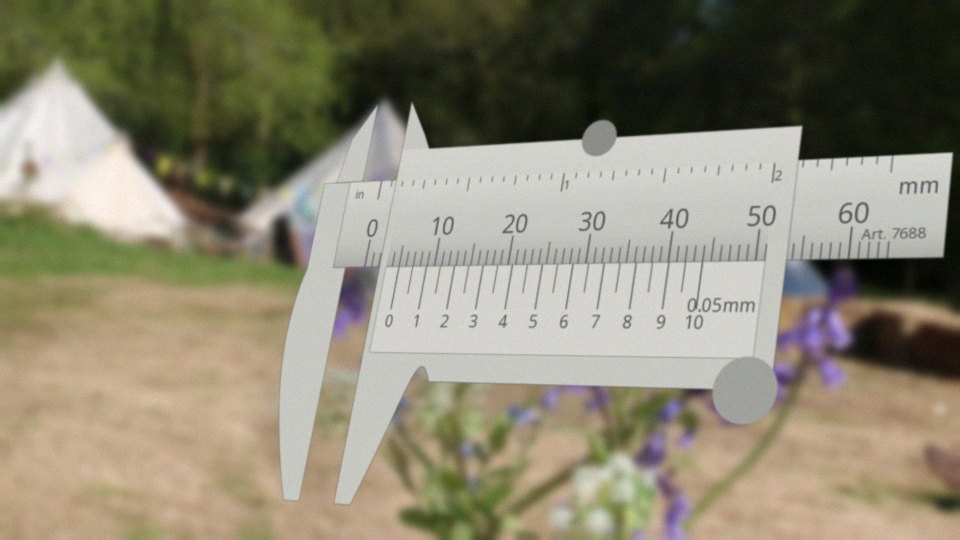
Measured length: mm 5.0
